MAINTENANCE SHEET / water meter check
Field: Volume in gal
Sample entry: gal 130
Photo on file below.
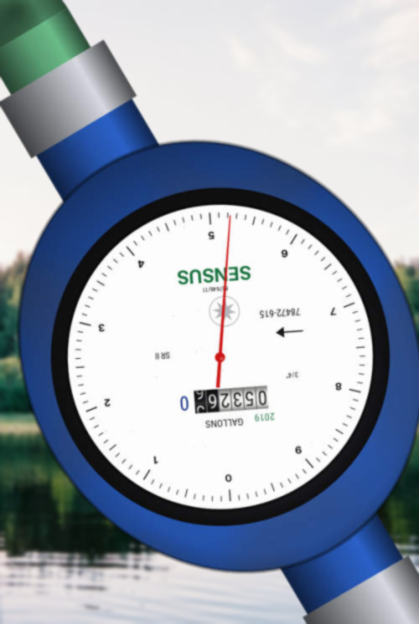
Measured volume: gal 532655.2
